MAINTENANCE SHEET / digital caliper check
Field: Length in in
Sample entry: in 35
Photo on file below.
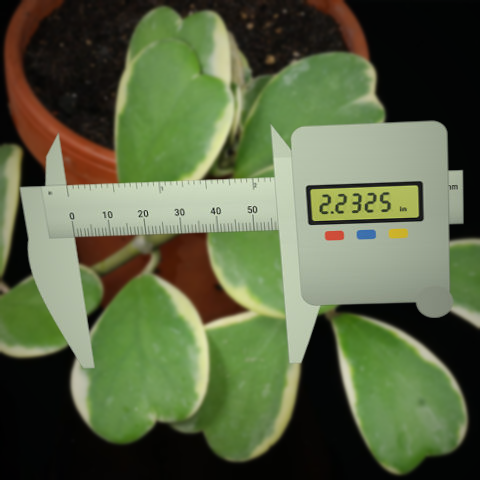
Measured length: in 2.2325
